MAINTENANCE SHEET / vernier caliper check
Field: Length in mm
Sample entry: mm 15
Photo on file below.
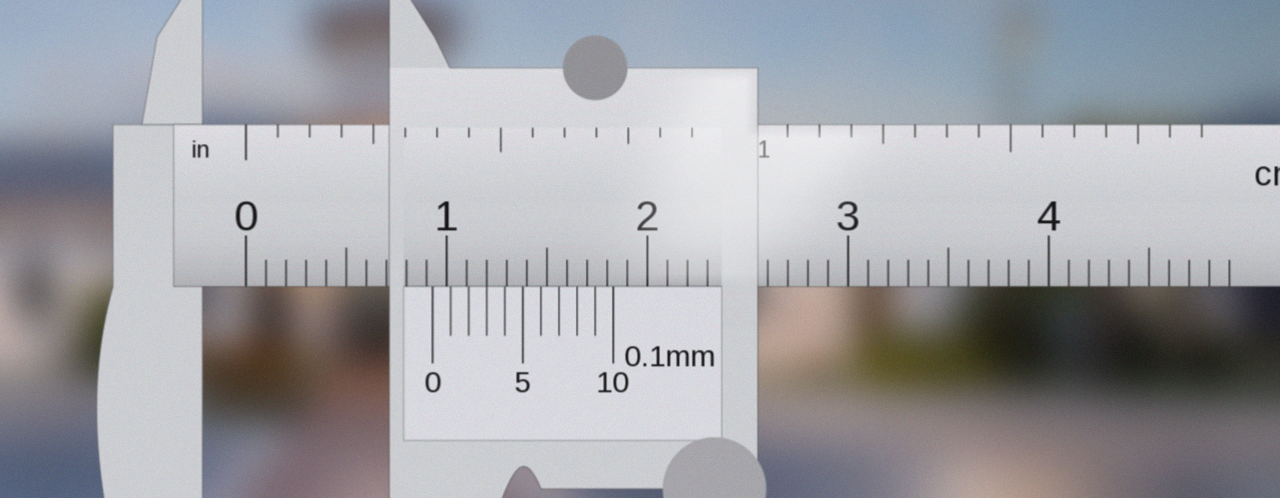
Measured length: mm 9.3
